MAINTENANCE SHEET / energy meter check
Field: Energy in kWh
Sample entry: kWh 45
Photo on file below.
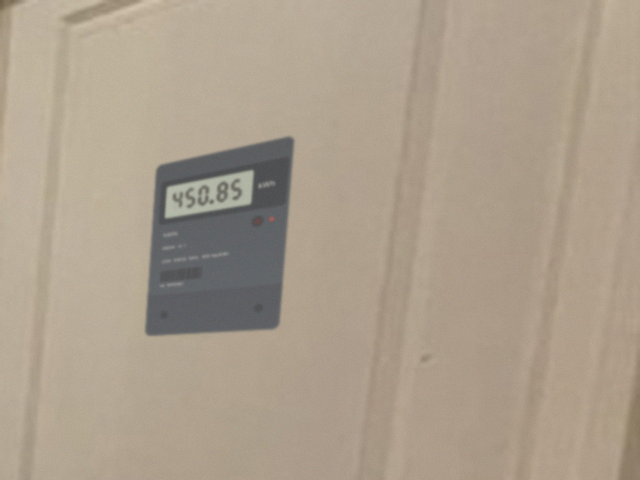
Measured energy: kWh 450.85
